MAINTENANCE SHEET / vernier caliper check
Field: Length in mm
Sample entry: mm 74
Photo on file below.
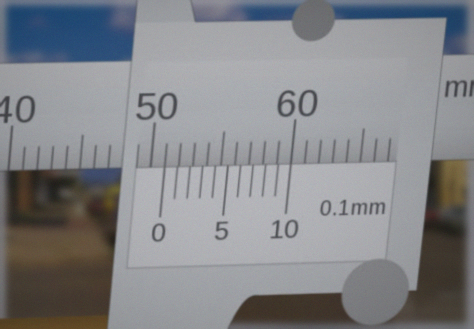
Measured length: mm 51.0
